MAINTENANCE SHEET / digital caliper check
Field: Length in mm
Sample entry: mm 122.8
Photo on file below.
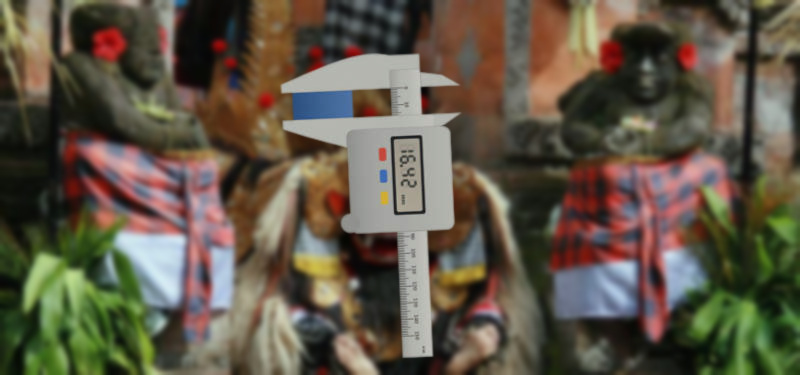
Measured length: mm 16.42
